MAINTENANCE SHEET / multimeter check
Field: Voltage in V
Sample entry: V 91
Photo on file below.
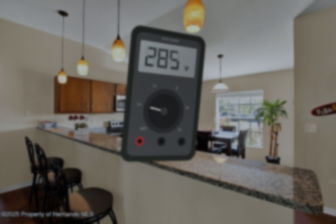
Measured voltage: V 285
